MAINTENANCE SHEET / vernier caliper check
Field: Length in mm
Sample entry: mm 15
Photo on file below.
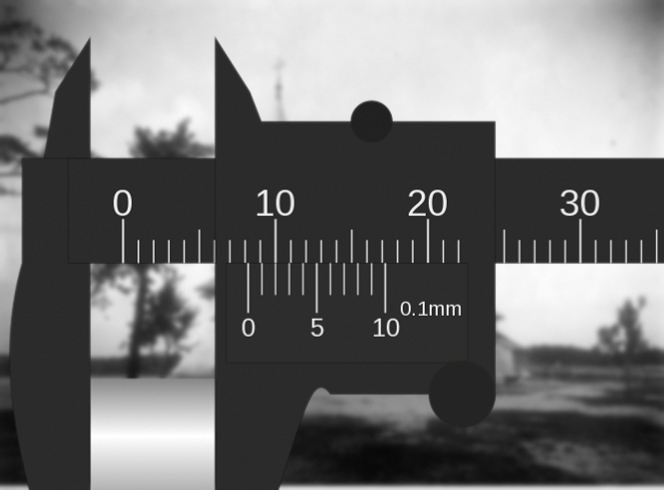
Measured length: mm 8.2
